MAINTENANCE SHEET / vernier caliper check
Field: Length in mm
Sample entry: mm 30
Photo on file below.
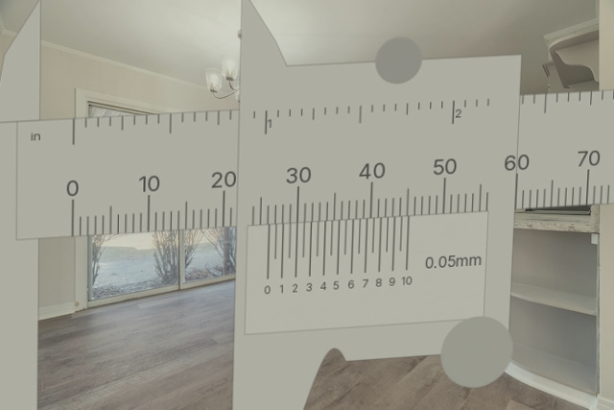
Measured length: mm 26.2
